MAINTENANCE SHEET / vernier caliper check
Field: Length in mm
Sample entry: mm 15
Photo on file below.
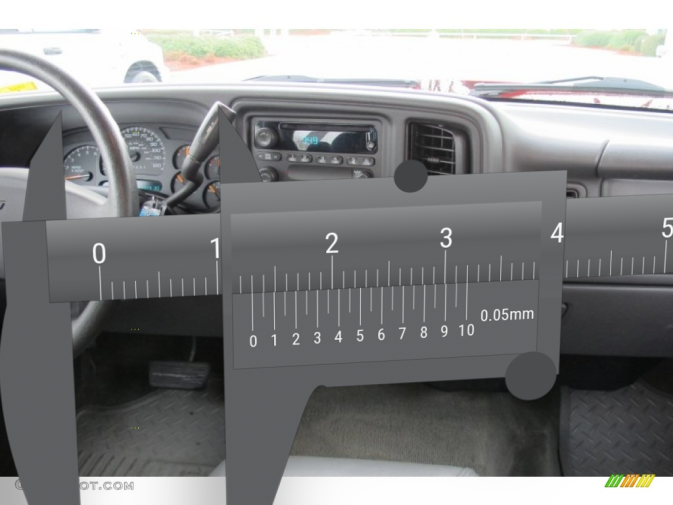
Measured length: mm 13.0
